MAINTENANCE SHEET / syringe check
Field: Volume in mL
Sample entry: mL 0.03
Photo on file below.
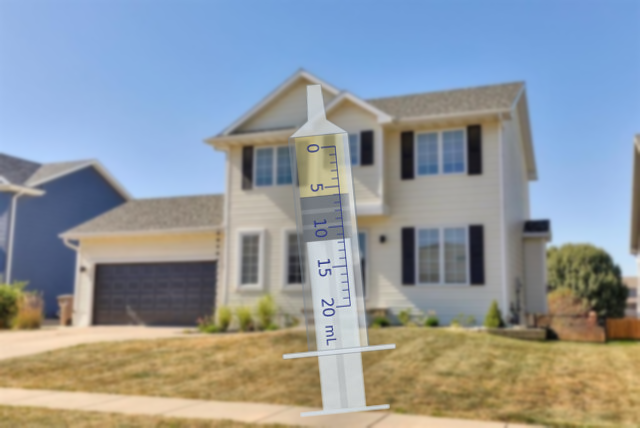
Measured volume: mL 6
